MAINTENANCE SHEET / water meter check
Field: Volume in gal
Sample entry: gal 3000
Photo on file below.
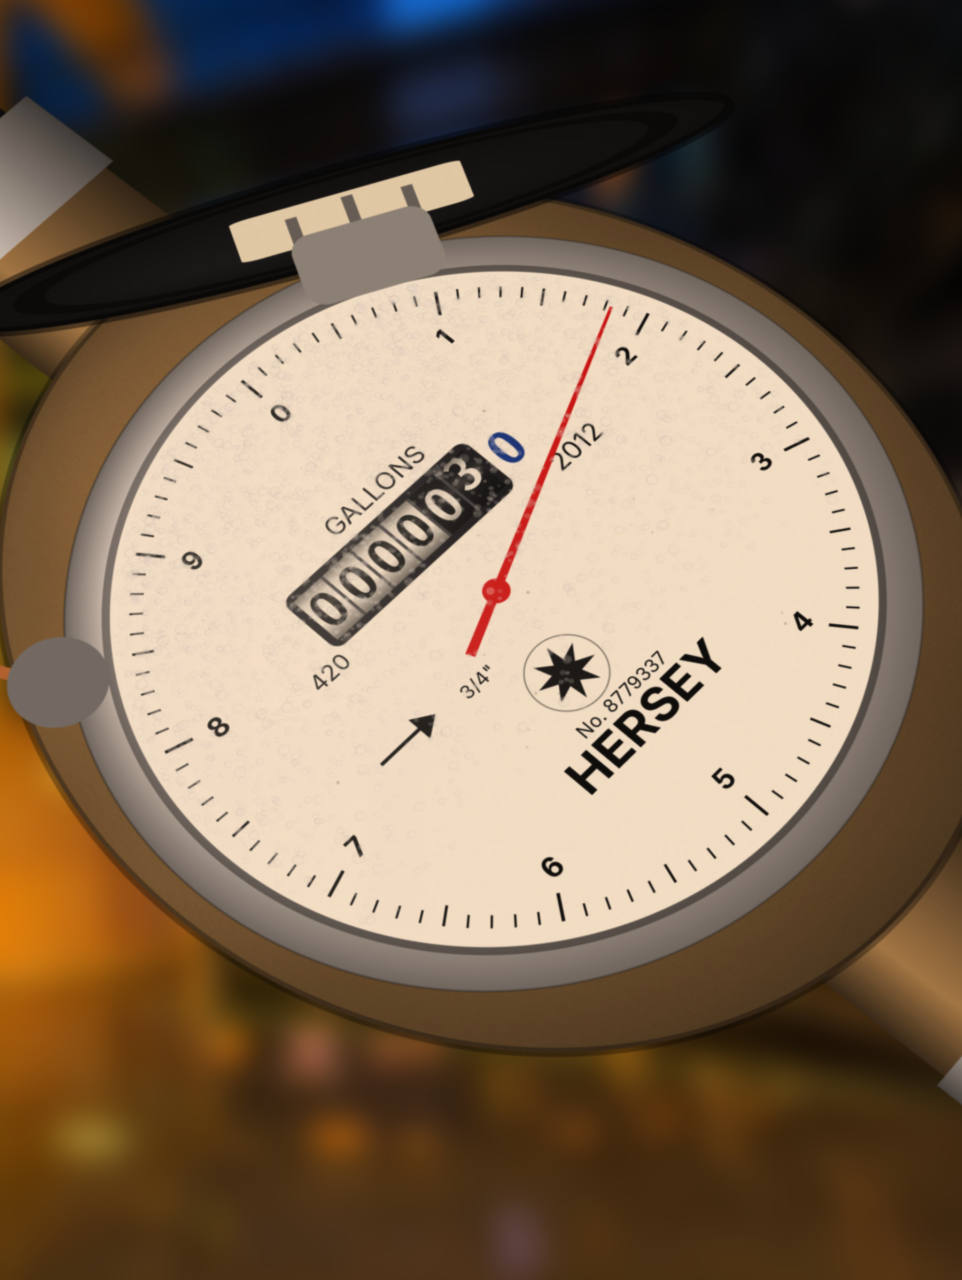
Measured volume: gal 31.8
